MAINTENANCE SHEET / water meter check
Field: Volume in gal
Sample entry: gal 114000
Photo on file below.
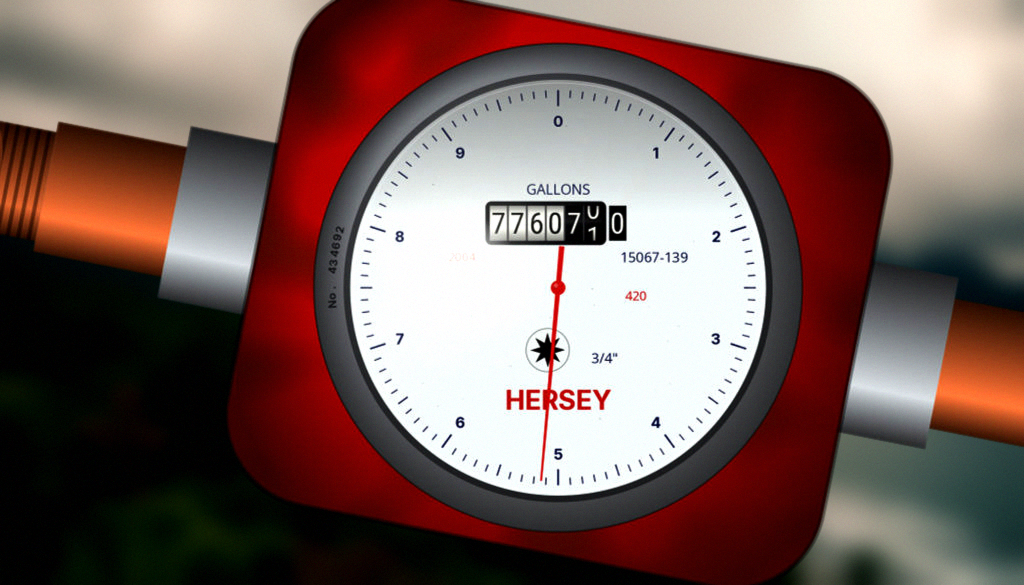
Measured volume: gal 7760705.1
